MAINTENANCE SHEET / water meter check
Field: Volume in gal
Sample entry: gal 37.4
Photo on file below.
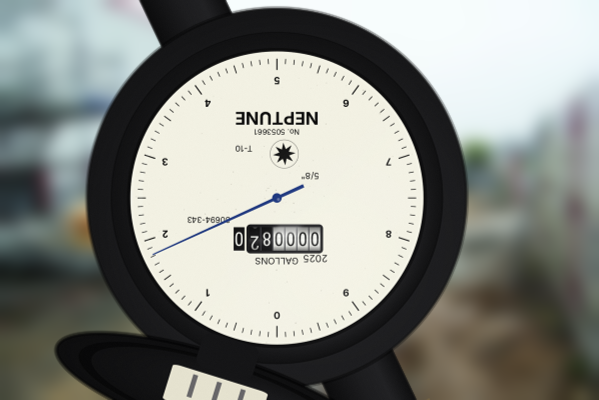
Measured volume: gal 821.8
